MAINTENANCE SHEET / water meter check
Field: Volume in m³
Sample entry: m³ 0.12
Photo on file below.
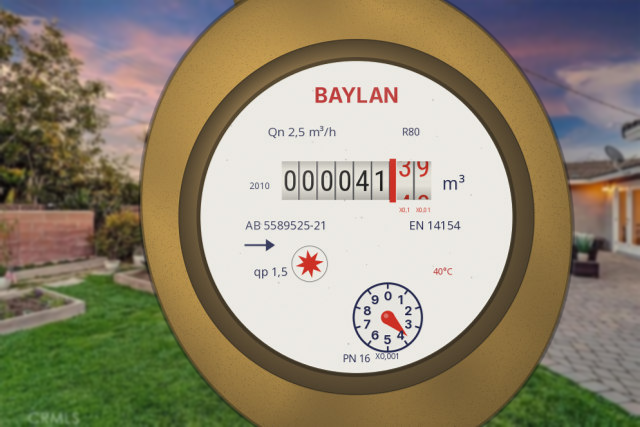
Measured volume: m³ 41.393
